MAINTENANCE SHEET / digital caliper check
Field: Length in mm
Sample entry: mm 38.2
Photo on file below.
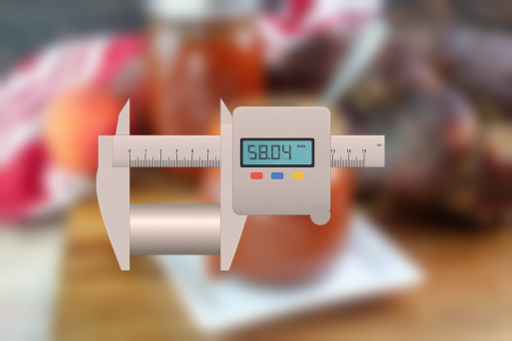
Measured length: mm 58.04
